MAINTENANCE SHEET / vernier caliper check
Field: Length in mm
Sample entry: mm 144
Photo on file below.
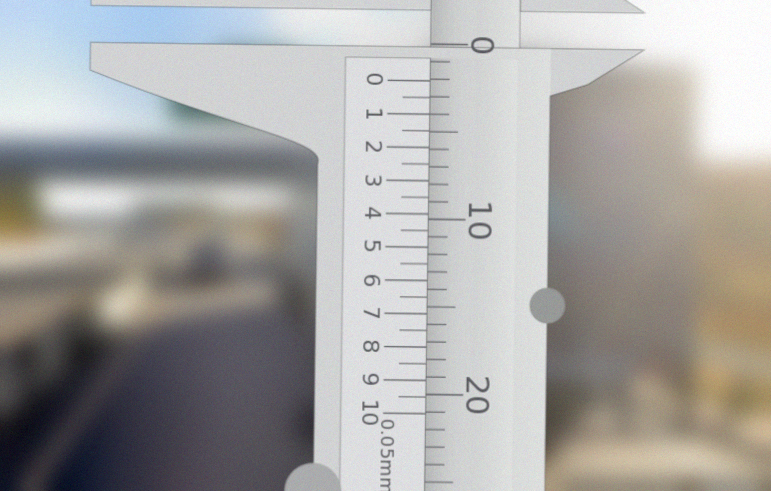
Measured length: mm 2.1
